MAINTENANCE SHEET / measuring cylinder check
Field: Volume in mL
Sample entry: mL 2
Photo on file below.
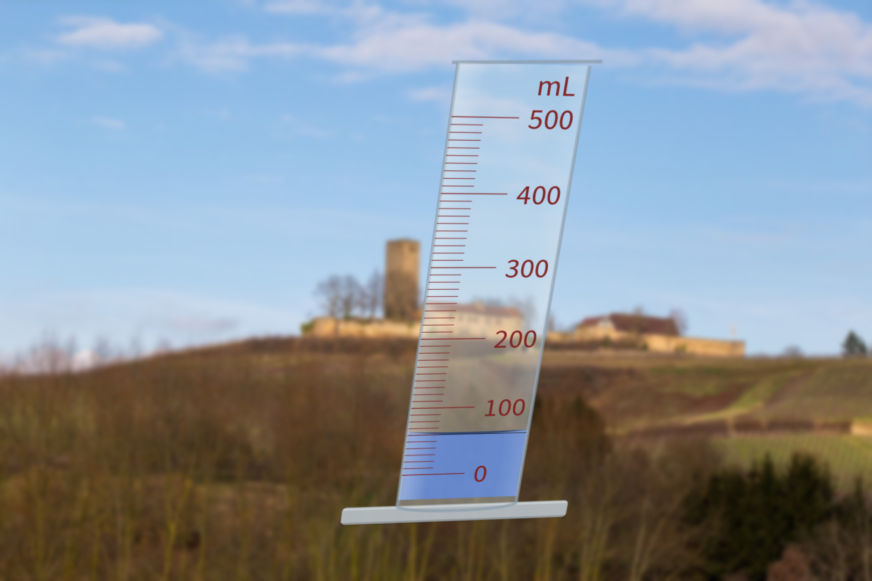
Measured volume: mL 60
